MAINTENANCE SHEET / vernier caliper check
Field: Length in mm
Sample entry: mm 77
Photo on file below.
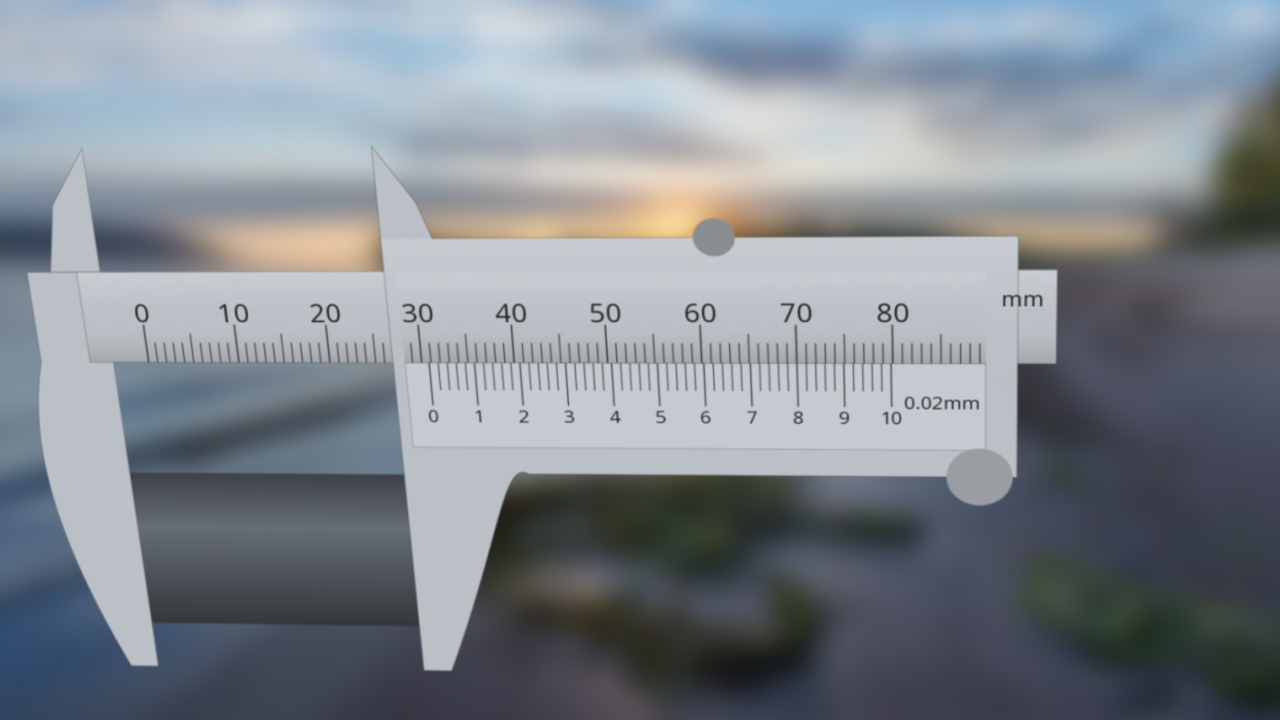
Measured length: mm 30.8
